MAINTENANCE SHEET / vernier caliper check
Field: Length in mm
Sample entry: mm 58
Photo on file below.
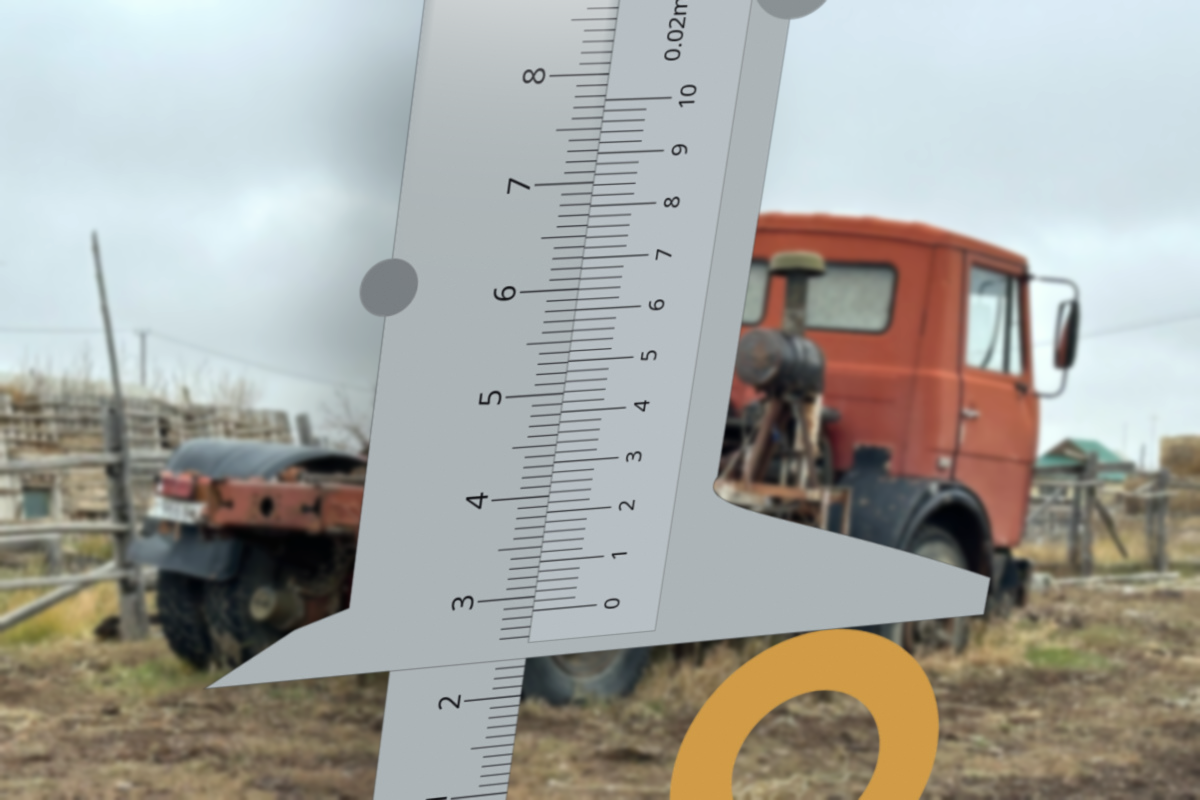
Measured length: mm 28.6
